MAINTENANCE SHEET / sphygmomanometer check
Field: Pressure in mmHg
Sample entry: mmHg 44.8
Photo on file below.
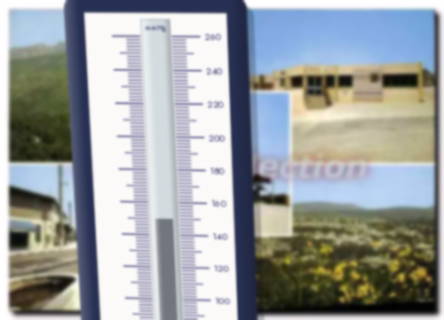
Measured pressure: mmHg 150
